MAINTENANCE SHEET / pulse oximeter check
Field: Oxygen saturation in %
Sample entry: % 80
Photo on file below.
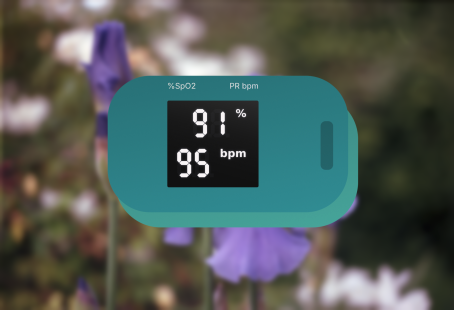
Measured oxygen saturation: % 91
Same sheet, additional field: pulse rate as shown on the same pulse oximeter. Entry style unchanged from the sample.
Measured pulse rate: bpm 95
